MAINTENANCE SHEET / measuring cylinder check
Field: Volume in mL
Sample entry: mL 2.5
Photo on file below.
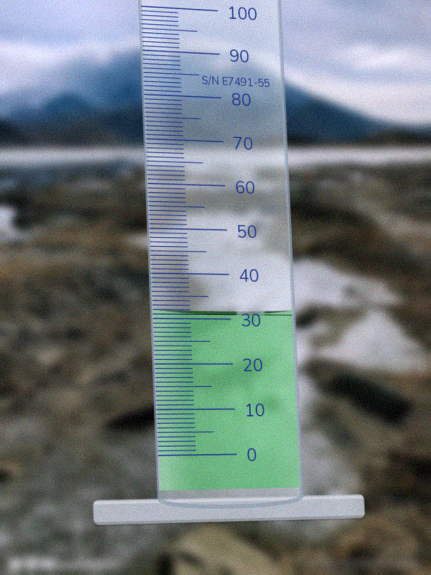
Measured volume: mL 31
